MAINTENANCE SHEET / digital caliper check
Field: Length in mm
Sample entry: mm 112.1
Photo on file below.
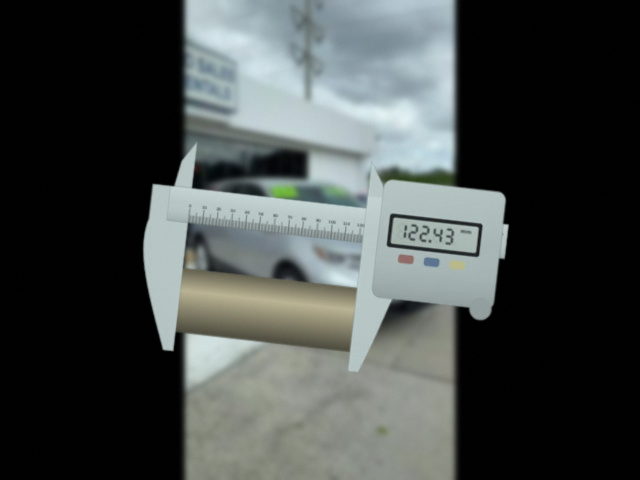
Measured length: mm 122.43
